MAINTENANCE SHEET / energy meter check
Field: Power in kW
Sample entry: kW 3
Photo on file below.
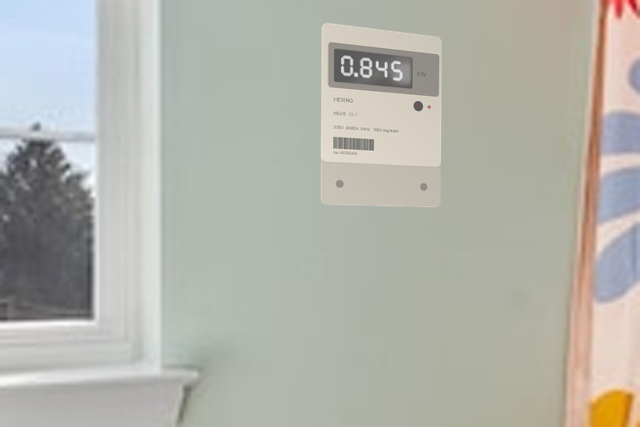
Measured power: kW 0.845
